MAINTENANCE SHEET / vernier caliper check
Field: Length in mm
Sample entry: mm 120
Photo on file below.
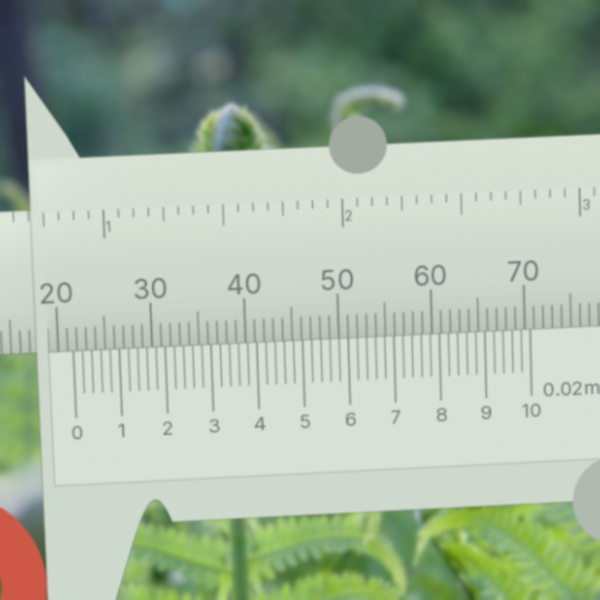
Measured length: mm 21.6
